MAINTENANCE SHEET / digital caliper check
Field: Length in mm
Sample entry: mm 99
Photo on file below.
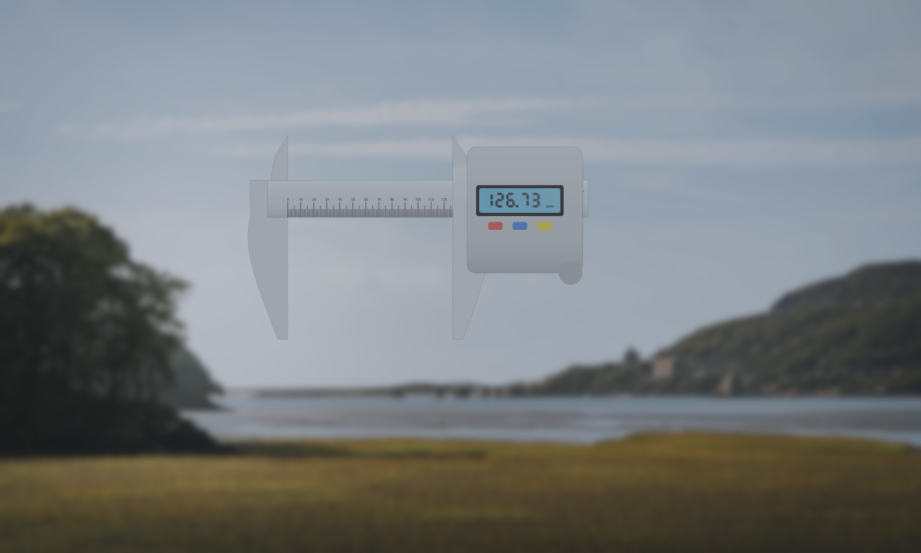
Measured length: mm 126.73
